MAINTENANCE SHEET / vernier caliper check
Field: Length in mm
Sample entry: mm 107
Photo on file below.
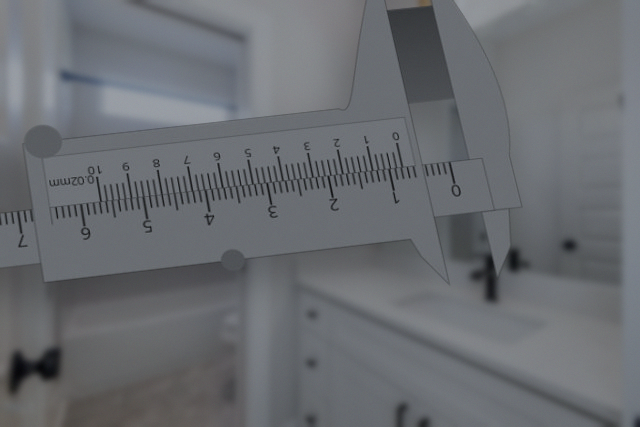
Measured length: mm 7.8
